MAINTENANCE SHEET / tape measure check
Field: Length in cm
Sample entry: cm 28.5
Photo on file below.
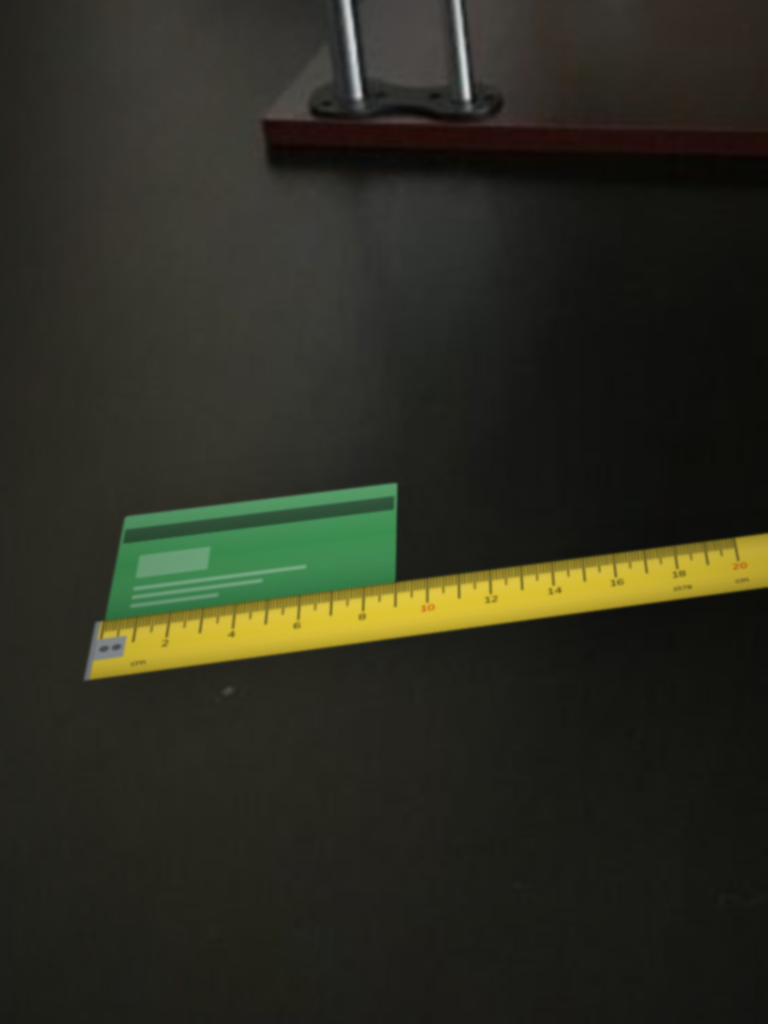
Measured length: cm 9
